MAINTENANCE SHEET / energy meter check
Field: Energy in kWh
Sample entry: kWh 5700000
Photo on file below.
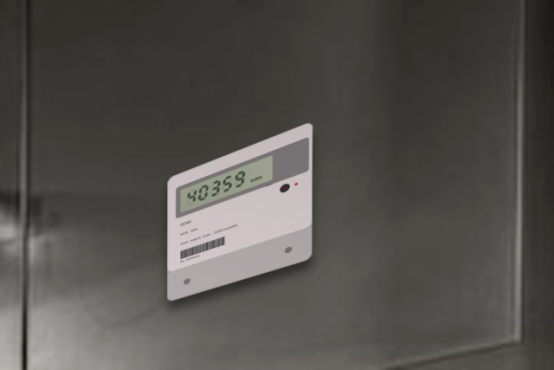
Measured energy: kWh 40359
